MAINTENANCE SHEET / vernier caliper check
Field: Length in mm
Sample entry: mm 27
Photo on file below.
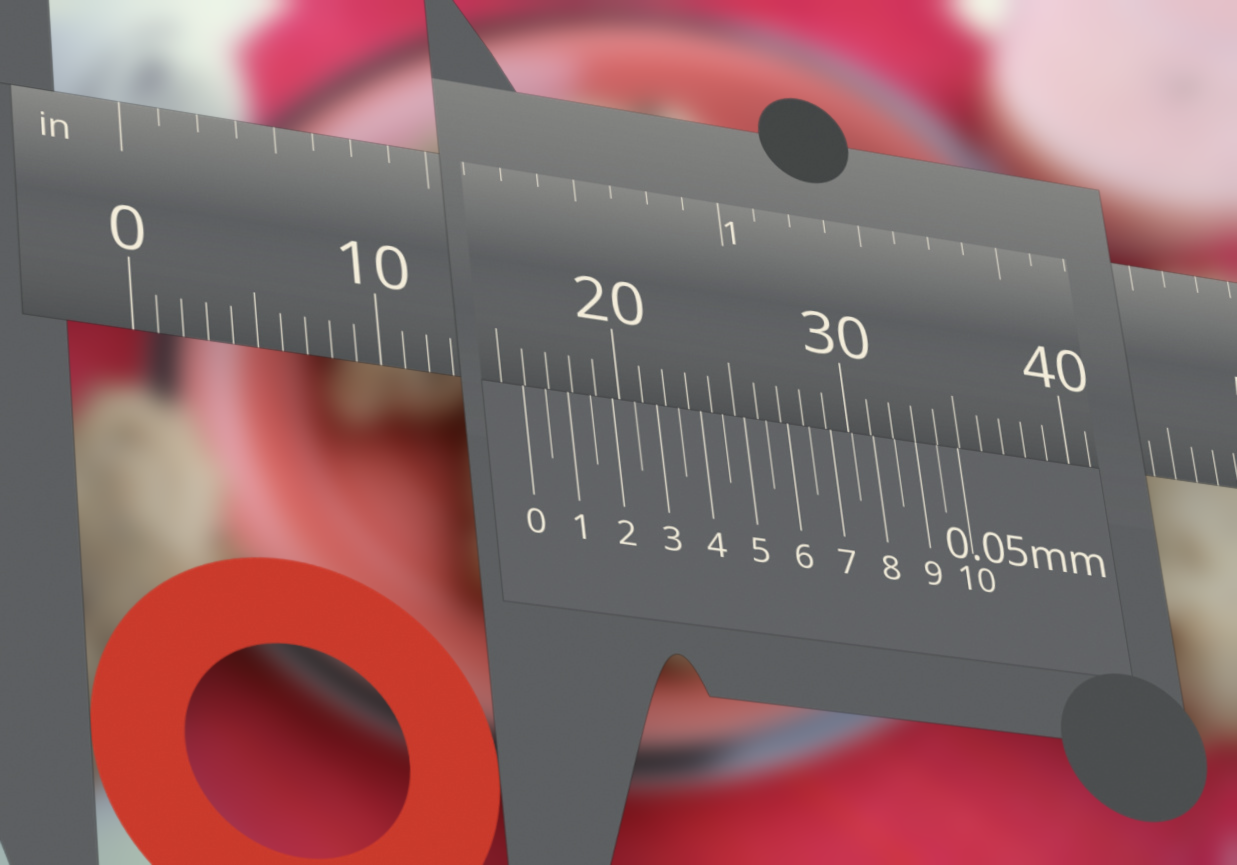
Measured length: mm 15.9
